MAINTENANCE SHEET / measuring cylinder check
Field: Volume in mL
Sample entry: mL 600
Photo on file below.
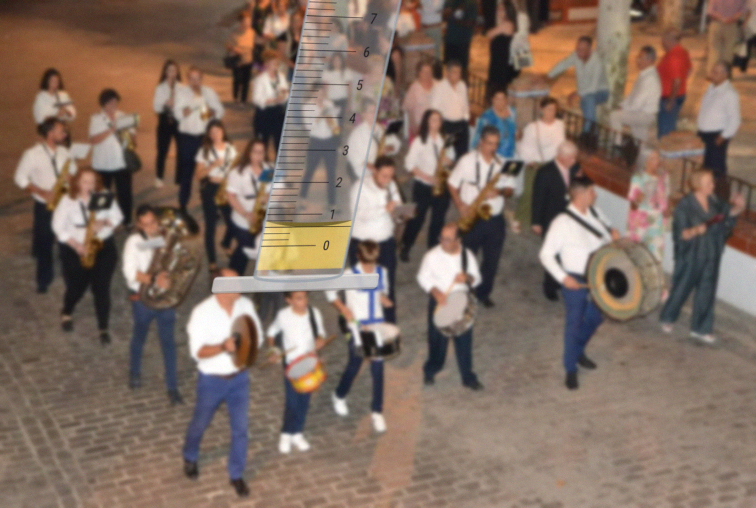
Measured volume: mL 0.6
